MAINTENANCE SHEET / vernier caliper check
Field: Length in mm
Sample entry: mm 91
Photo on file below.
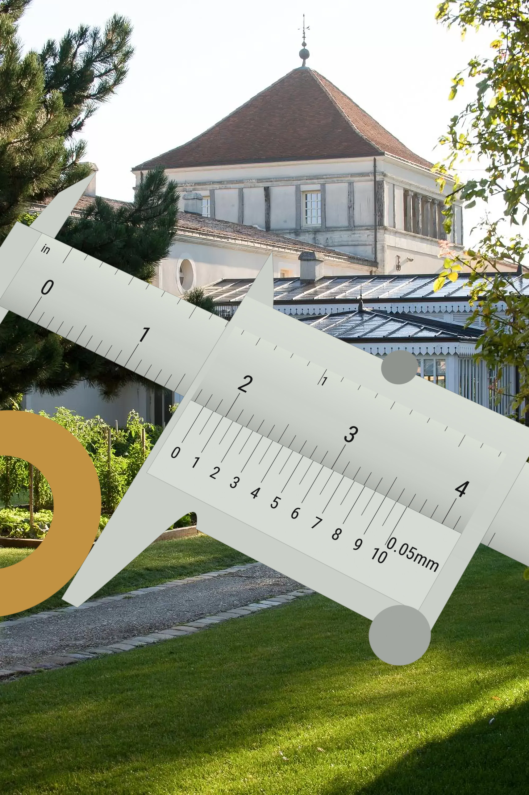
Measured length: mm 17.9
